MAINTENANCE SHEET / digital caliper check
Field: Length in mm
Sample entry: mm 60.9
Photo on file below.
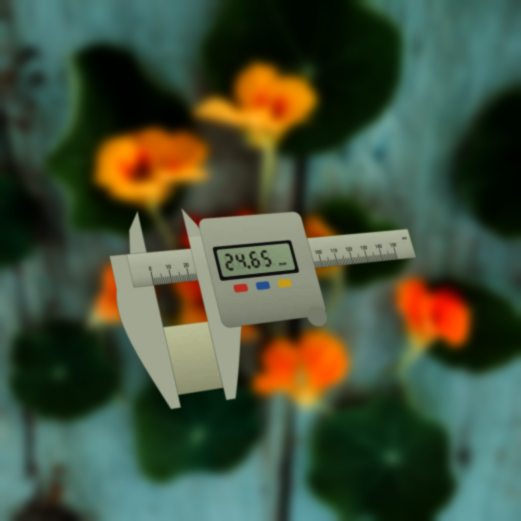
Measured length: mm 24.65
